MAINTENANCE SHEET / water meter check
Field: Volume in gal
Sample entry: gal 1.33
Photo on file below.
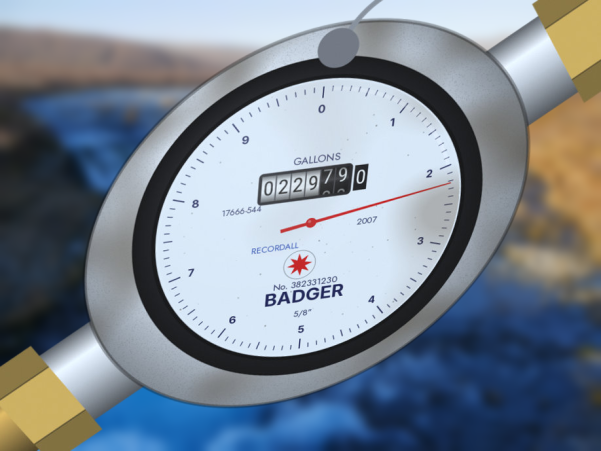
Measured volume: gal 229792.2
